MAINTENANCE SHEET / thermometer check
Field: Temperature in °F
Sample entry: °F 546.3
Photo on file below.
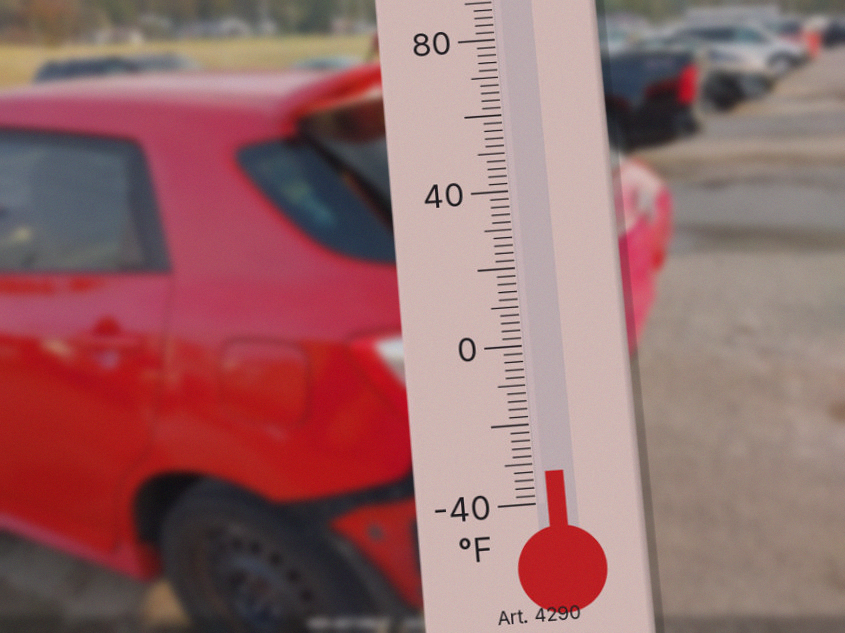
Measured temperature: °F -32
